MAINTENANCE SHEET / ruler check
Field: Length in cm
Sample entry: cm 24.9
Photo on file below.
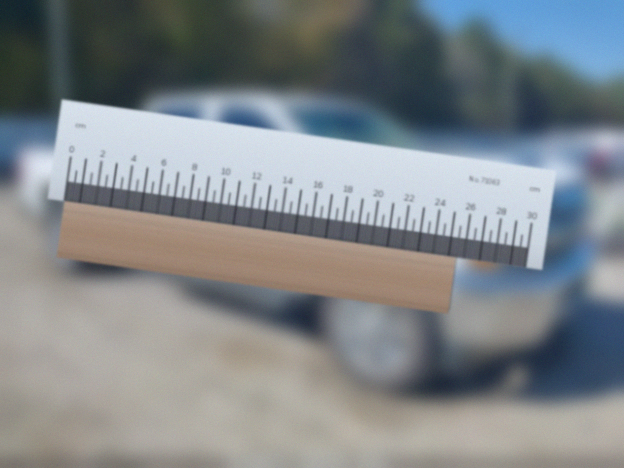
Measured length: cm 25.5
